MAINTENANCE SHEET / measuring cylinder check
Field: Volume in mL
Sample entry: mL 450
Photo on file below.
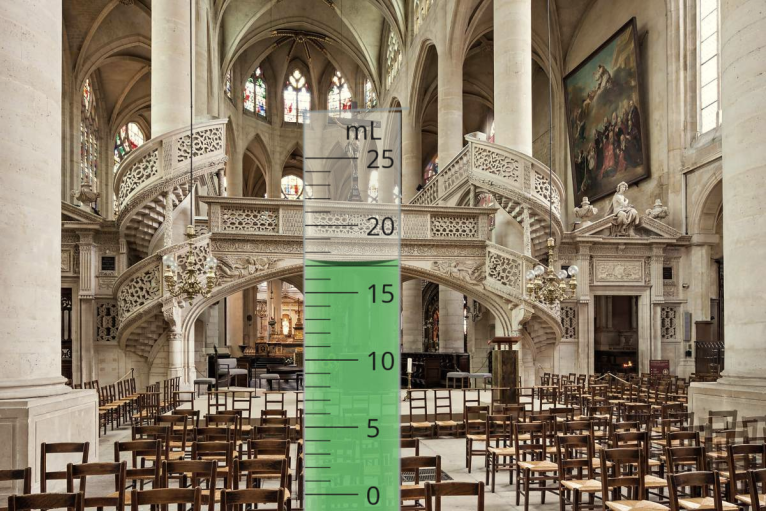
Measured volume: mL 17
